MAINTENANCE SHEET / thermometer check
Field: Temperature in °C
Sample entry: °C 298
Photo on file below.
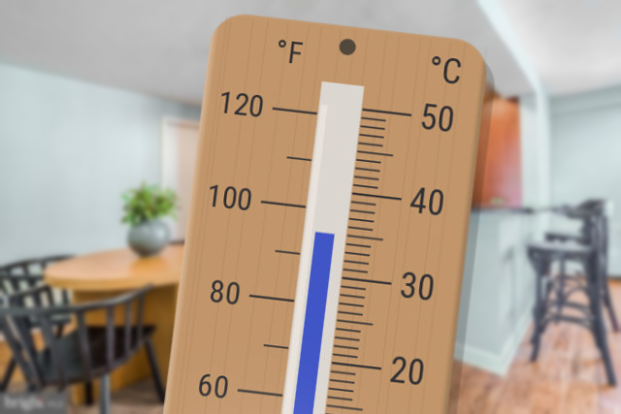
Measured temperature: °C 35
